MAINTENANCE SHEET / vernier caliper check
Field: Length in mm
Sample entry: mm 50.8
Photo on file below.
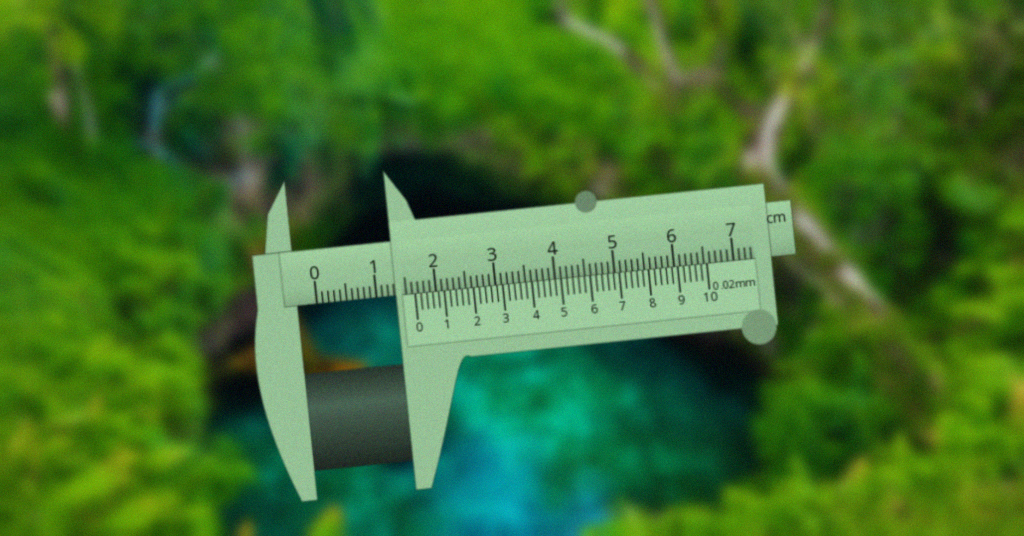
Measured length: mm 16.5
